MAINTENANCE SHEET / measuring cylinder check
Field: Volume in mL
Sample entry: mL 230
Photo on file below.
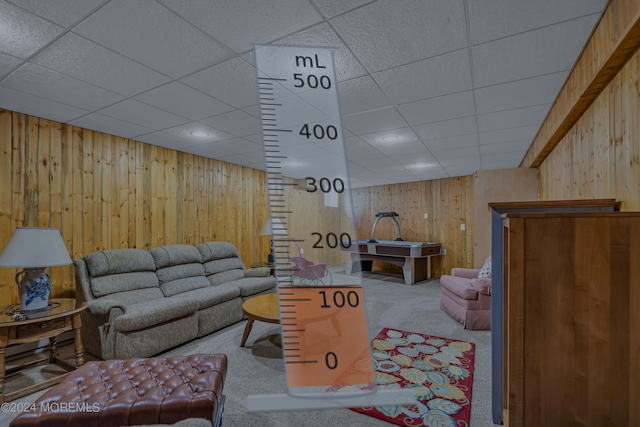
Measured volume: mL 120
